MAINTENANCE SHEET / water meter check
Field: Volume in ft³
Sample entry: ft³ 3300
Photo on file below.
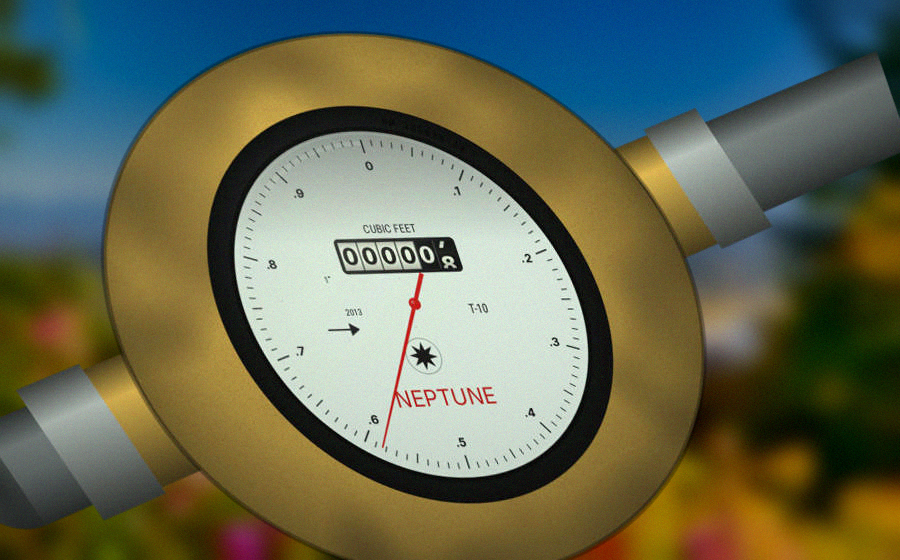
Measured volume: ft³ 7.58
